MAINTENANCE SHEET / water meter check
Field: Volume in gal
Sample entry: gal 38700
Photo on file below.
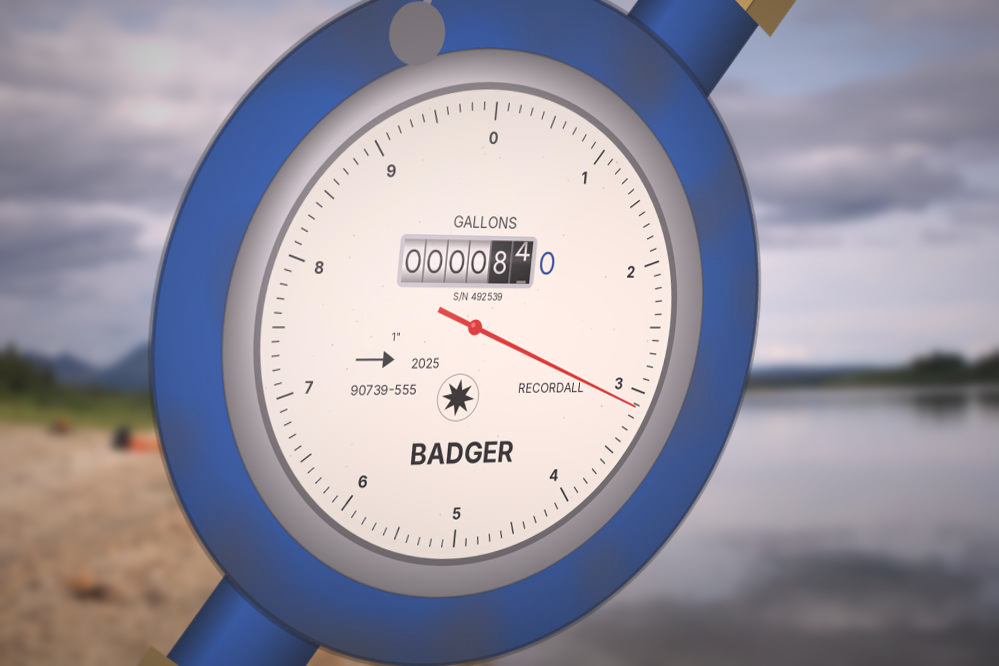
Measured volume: gal 843.1
